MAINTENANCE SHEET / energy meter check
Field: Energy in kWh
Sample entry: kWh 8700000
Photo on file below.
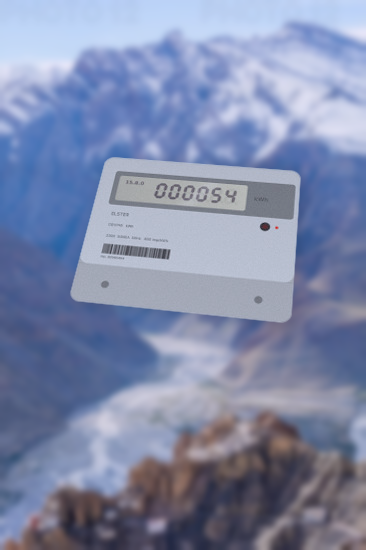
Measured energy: kWh 54
